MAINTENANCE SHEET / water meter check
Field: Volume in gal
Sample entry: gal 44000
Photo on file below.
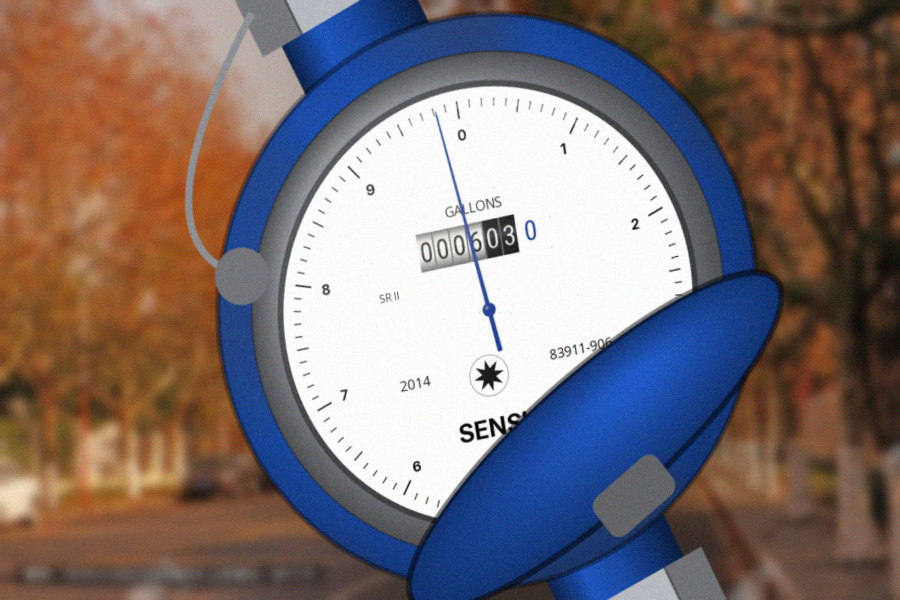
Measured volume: gal 6029.8
